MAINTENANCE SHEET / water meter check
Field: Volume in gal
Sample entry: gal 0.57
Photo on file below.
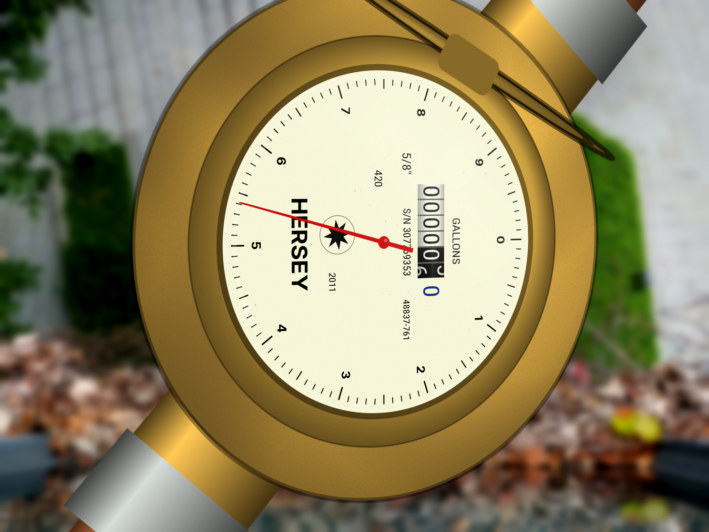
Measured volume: gal 55.4
